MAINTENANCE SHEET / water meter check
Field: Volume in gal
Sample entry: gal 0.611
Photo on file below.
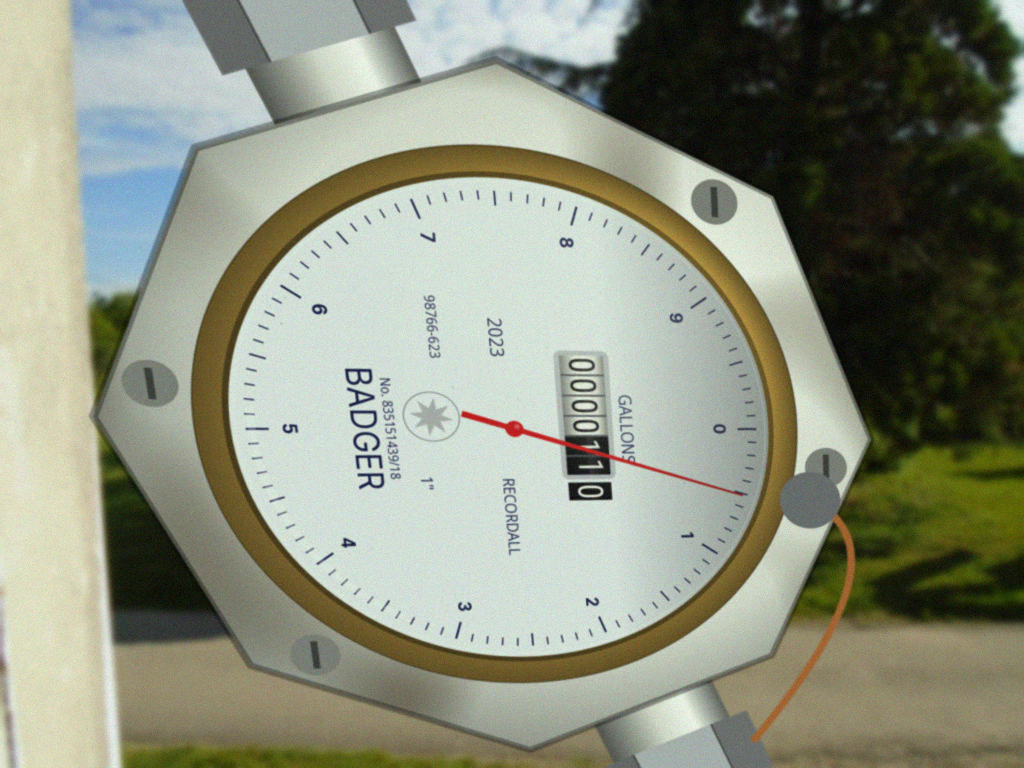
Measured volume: gal 110.5
